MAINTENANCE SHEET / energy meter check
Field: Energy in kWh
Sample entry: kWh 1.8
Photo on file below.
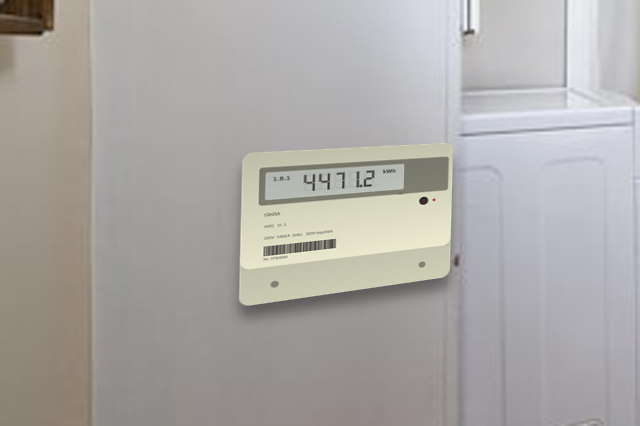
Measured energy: kWh 4471.2
